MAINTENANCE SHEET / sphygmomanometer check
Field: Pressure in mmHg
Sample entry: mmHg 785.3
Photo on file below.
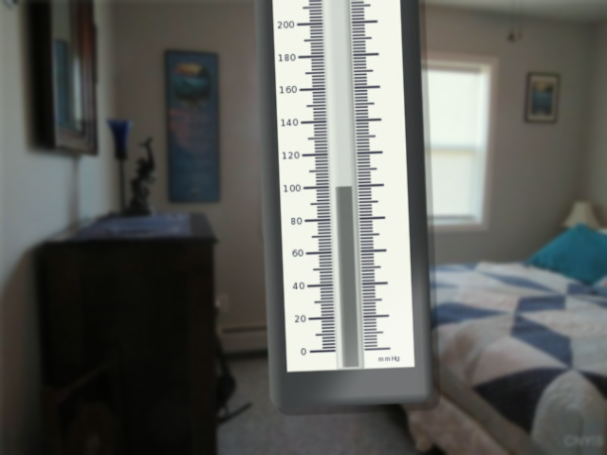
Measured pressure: mmHg 100
